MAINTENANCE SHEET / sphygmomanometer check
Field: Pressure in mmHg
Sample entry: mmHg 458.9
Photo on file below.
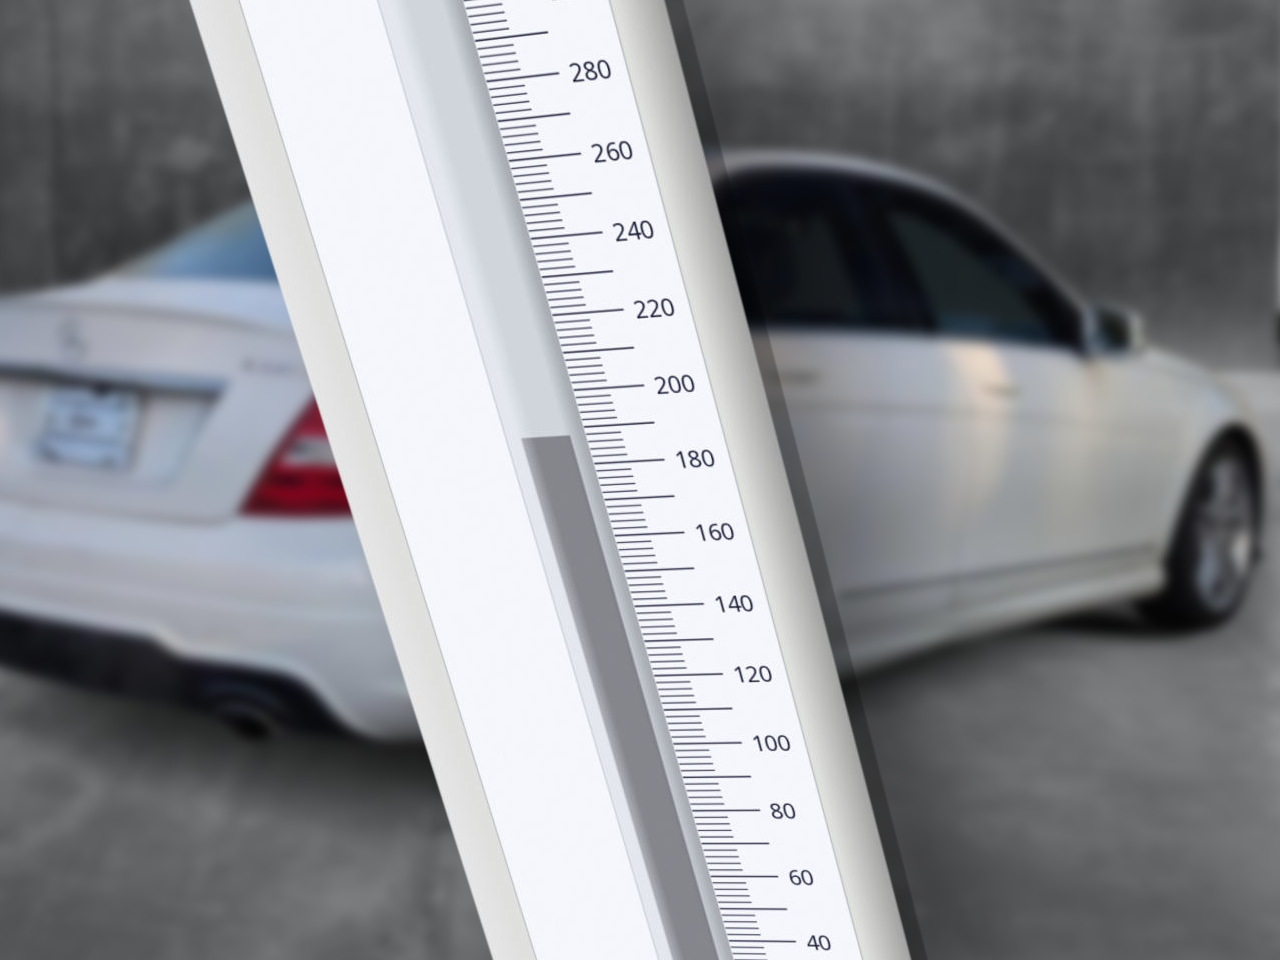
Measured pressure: mmHg 188
